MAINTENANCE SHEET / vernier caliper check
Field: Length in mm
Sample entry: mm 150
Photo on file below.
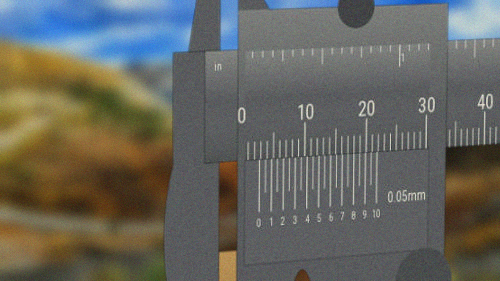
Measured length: mm 2.8
